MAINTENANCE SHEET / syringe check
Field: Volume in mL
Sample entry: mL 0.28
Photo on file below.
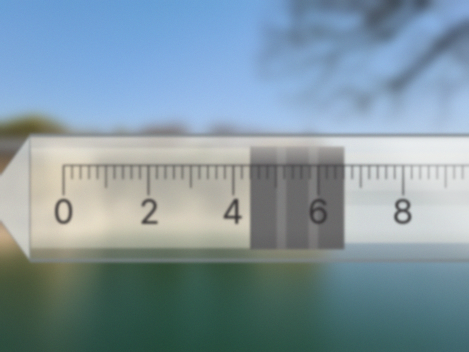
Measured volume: mL 4.4
